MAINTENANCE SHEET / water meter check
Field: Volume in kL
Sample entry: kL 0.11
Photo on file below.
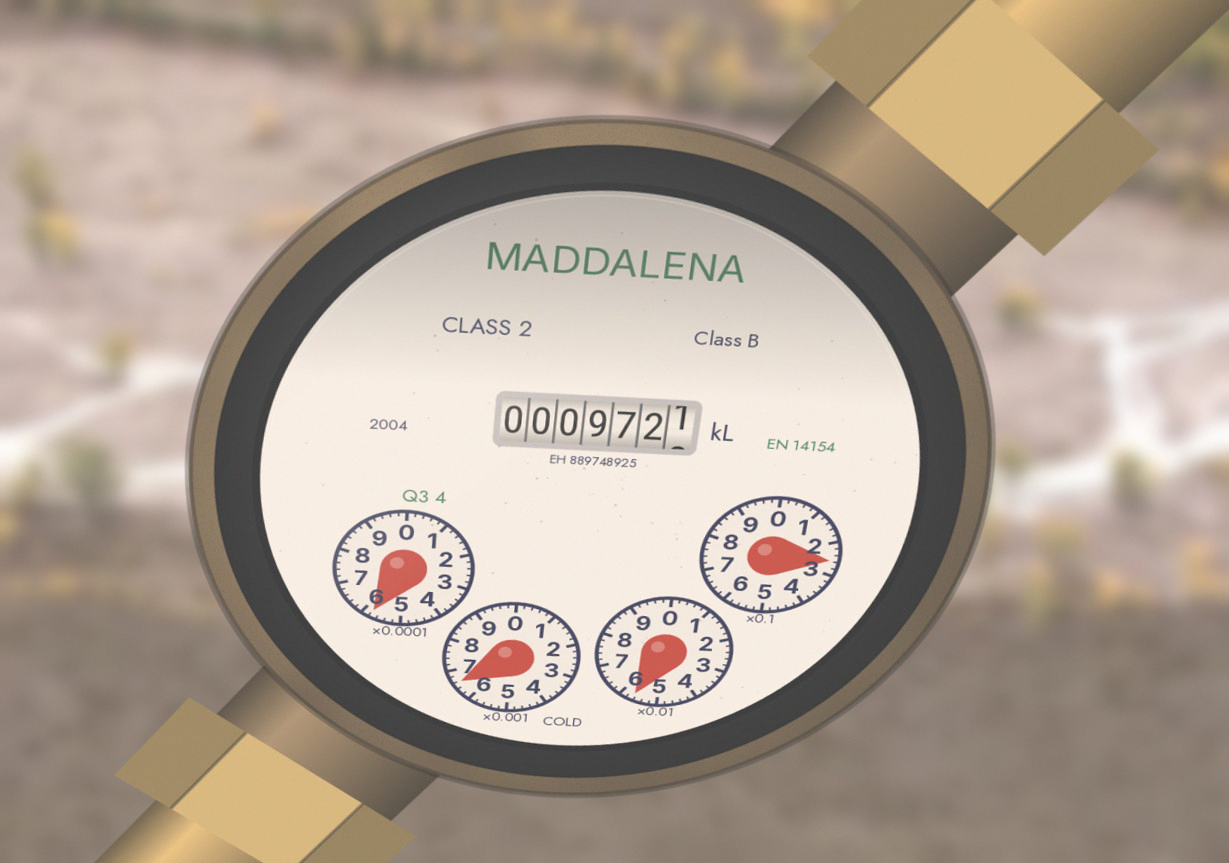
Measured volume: kL 9721.2565
